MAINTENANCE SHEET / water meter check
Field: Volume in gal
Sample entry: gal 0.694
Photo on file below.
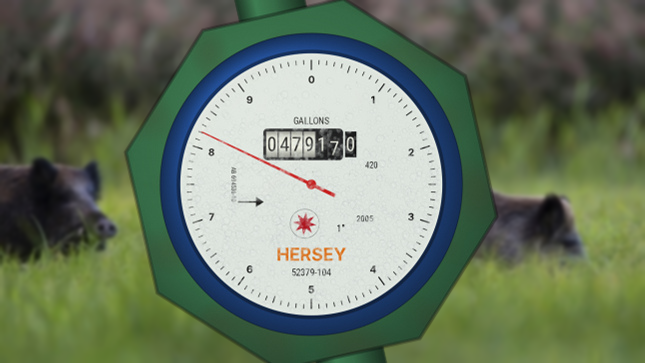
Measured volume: gal 479168.2
